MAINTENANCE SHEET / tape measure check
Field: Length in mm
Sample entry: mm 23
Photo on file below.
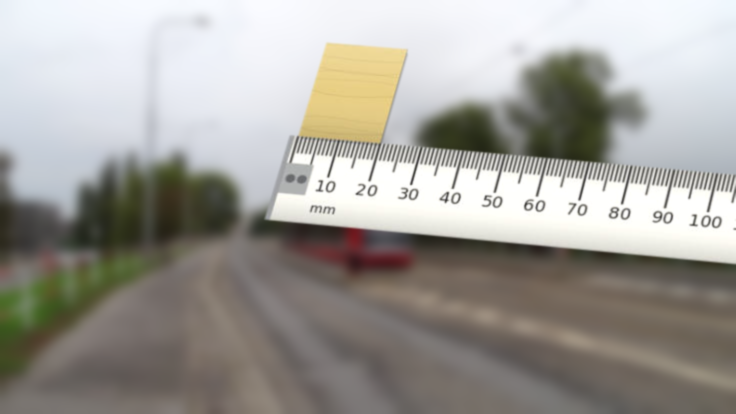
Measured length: mm 20
